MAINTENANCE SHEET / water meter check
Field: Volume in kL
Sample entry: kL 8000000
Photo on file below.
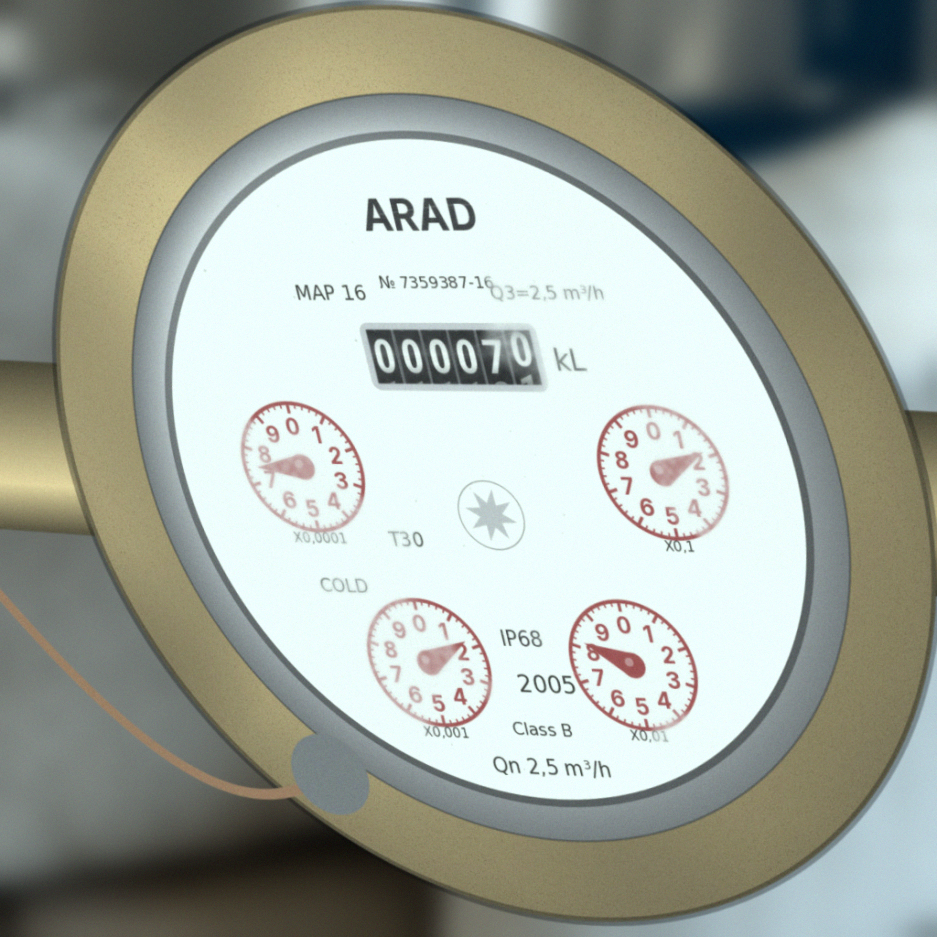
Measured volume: kL 70.1817
